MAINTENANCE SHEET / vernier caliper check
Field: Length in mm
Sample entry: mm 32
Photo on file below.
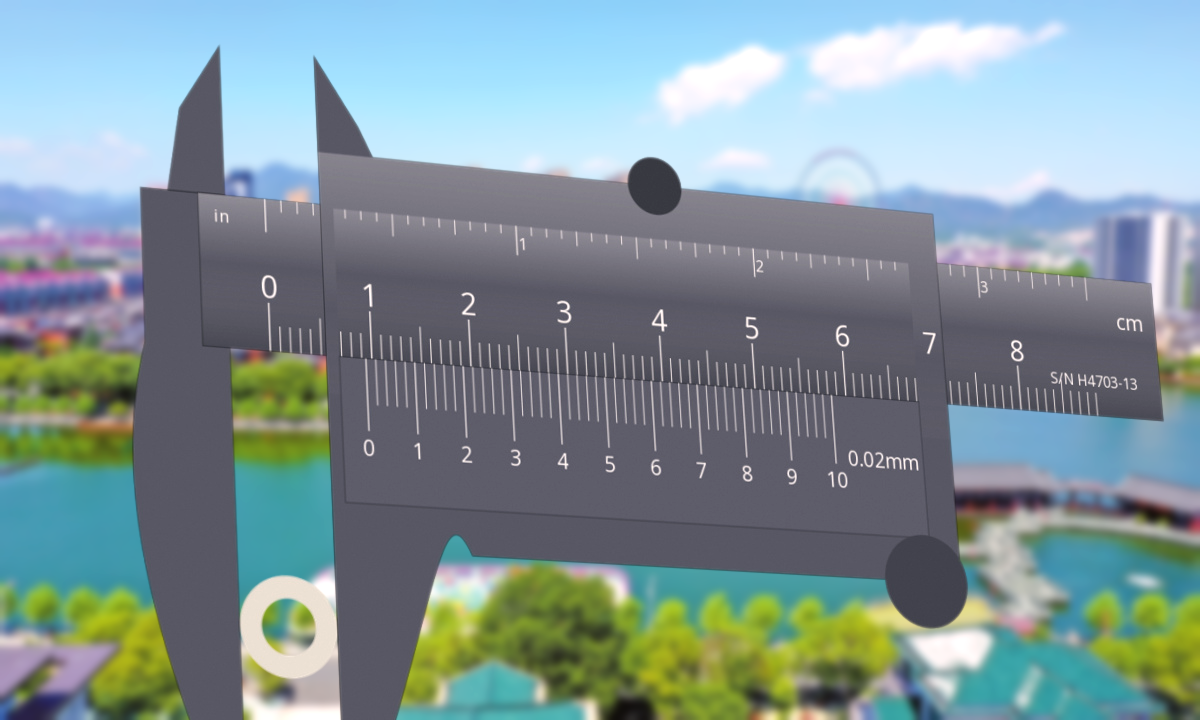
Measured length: mm 9.4
